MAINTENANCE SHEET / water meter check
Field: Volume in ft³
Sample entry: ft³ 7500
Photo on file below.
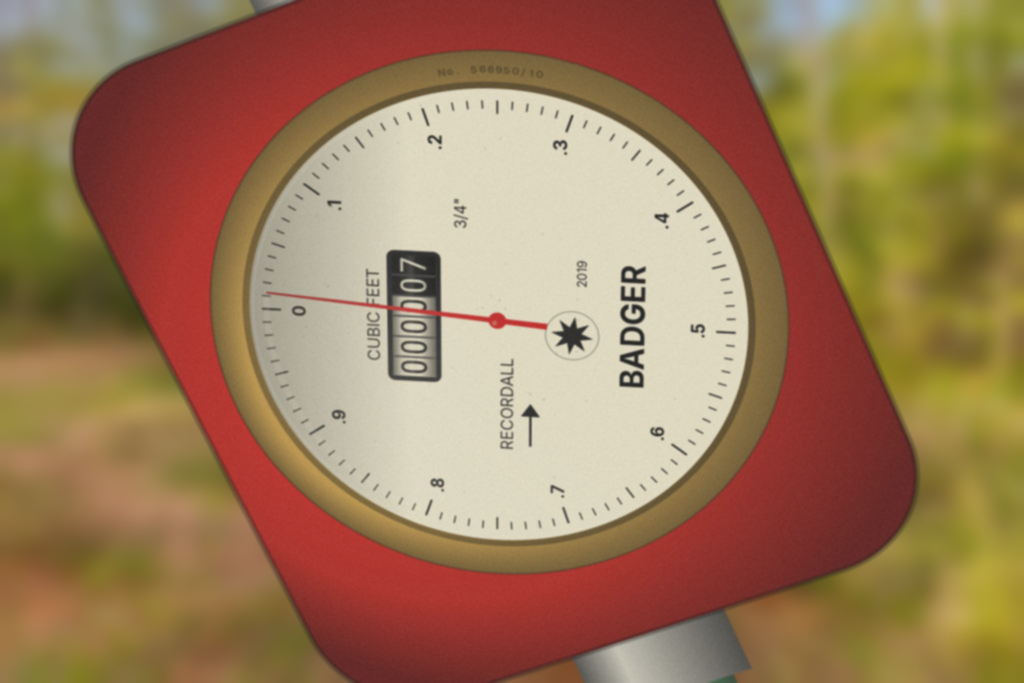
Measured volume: ft³ 7.01
